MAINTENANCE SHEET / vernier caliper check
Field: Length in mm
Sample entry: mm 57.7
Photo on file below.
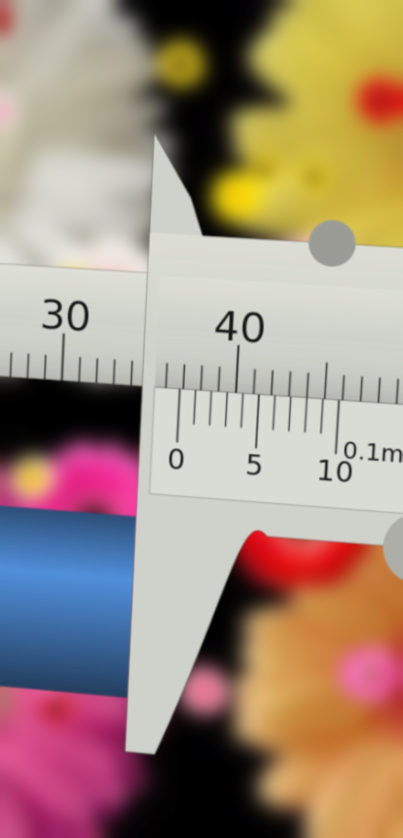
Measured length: mm 36.8
